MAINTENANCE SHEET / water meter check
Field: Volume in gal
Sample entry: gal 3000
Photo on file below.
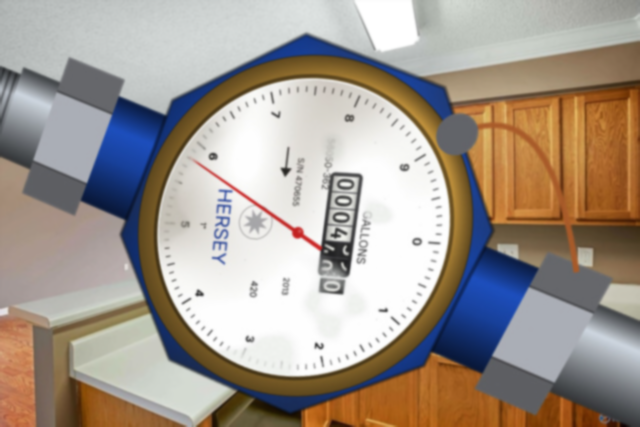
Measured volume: gal 4395.8
